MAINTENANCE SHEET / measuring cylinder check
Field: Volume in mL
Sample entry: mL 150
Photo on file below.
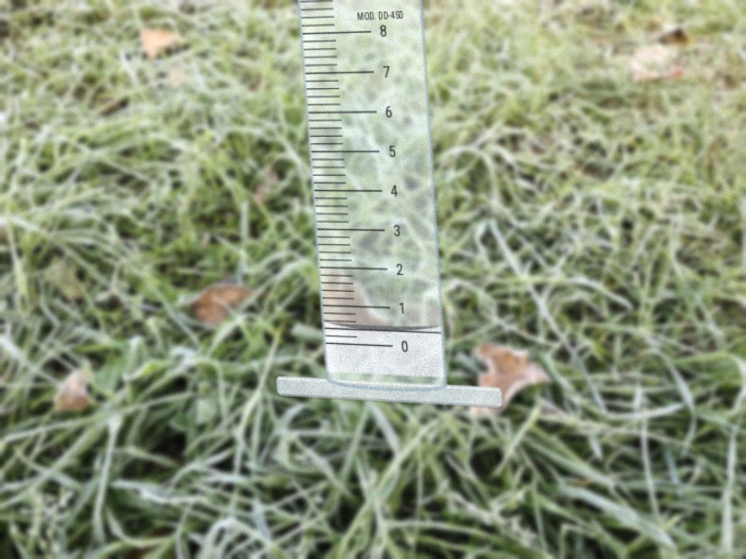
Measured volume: mL 0.4
